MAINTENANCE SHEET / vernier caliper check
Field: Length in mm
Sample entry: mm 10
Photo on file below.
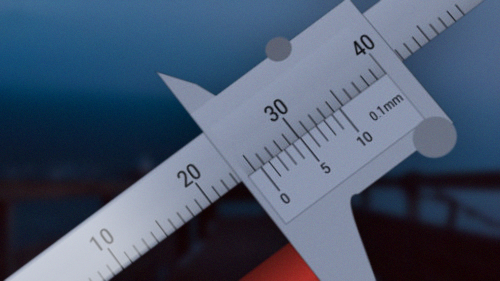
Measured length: mm 25.6
